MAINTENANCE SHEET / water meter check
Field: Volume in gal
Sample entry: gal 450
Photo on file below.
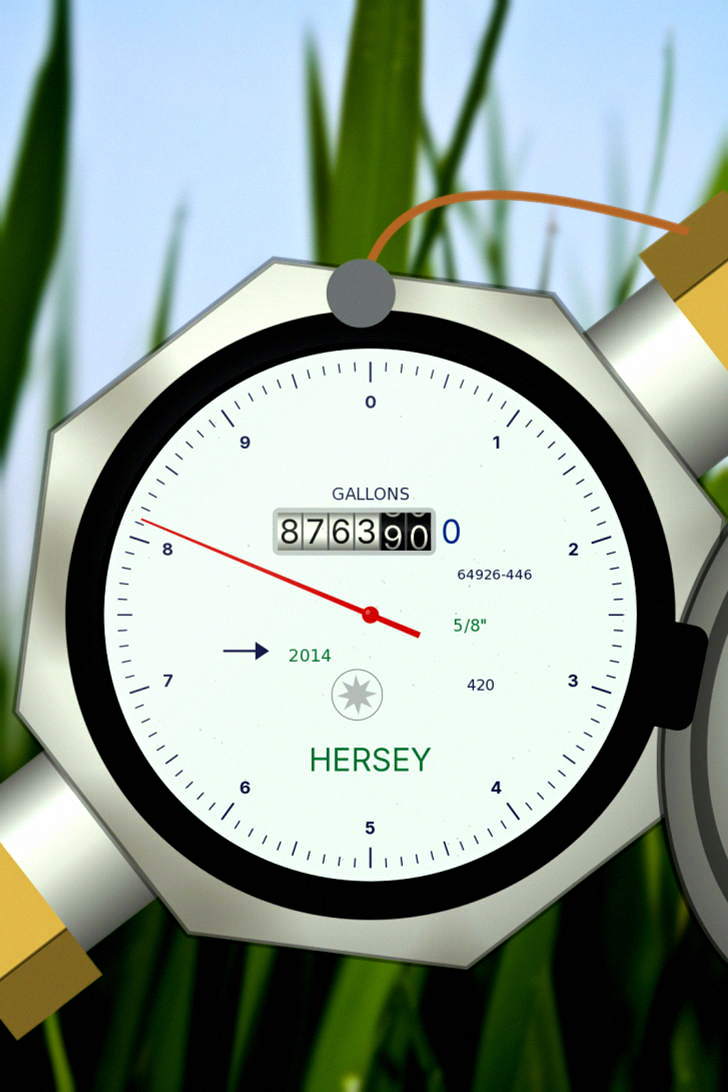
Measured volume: gal 8763898.1
